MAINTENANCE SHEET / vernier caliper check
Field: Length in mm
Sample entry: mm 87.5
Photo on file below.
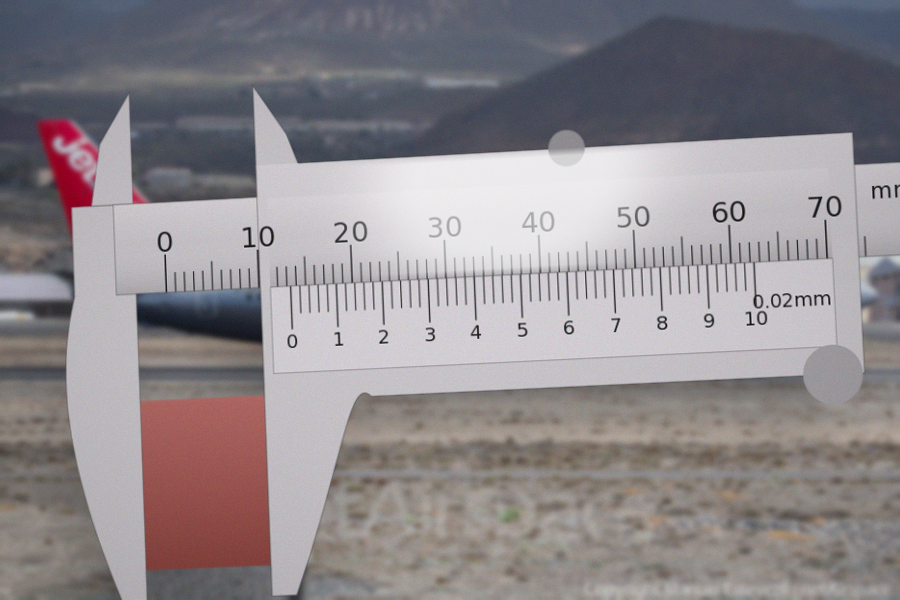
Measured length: mm 13.4
